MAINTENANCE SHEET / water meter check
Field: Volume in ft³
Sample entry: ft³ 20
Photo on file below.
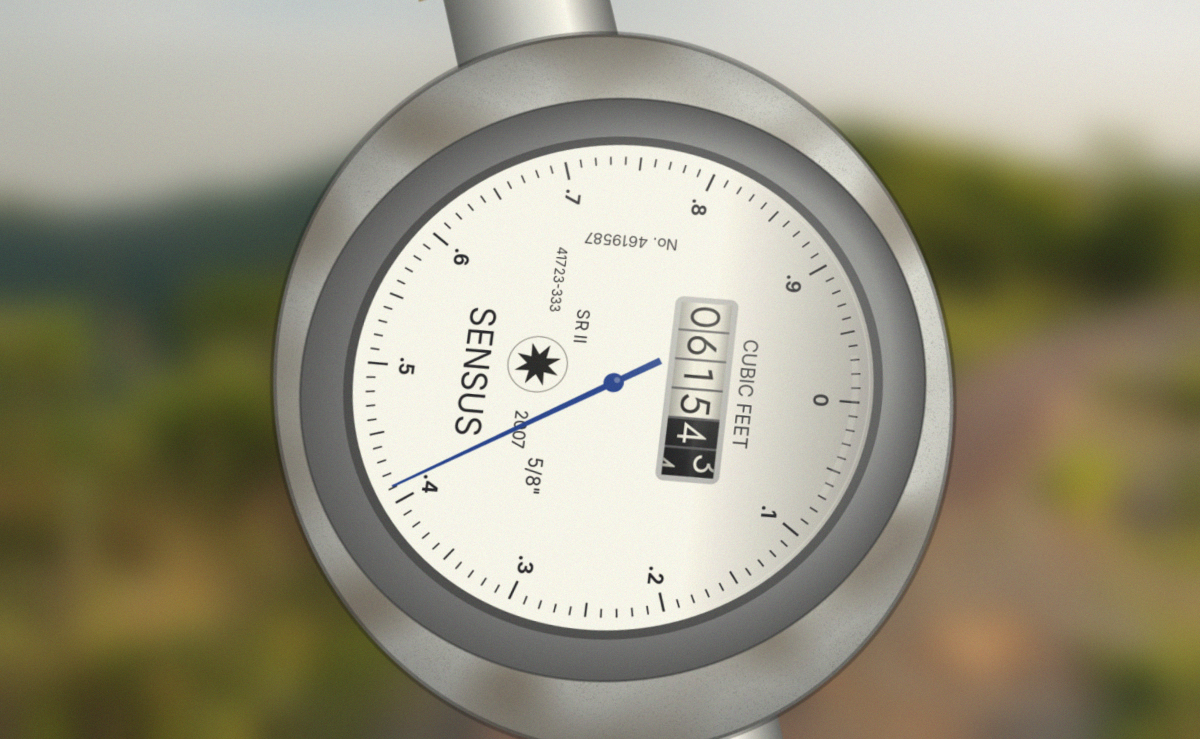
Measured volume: ft³ 61543.41
